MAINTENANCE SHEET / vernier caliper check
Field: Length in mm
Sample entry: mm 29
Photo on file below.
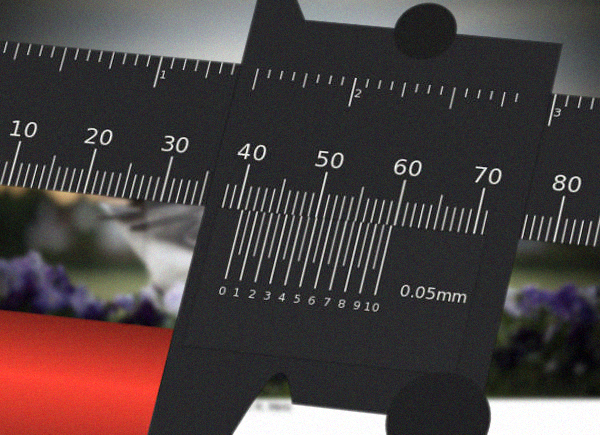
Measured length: mm 40.6
